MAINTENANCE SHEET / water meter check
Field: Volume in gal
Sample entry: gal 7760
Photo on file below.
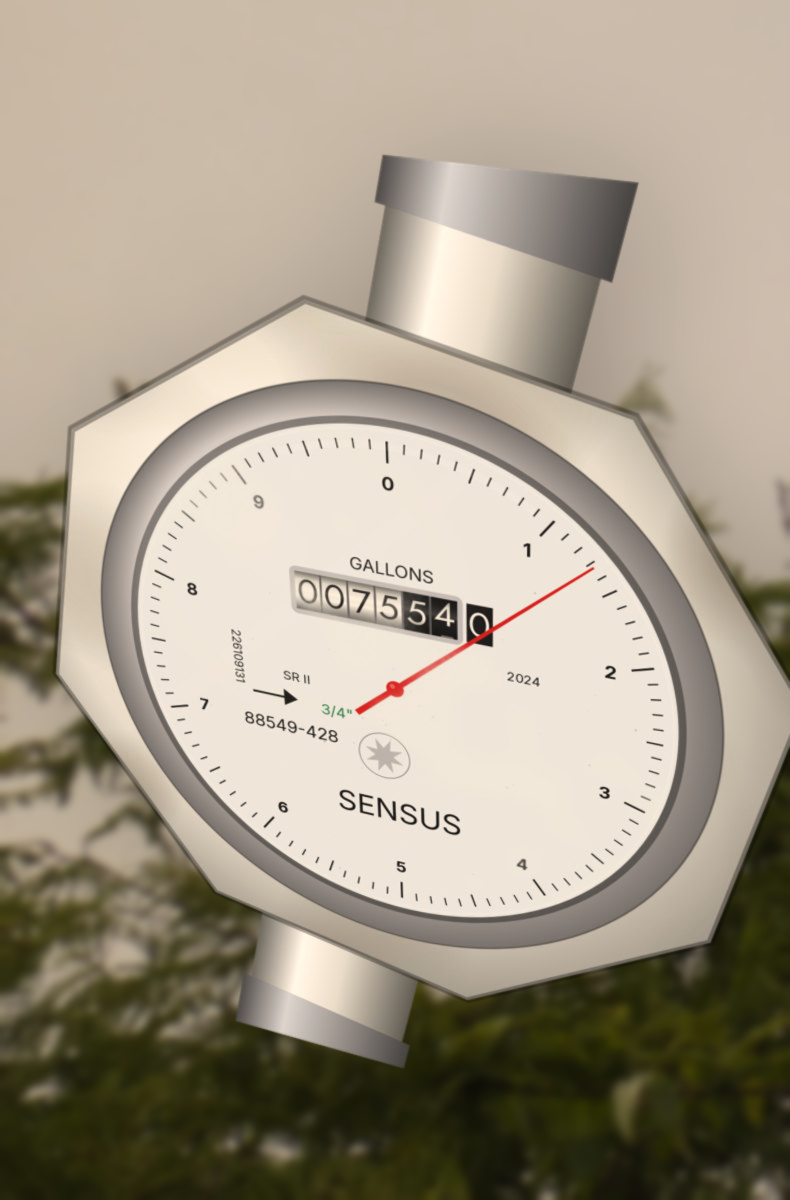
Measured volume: gal 75541.3
